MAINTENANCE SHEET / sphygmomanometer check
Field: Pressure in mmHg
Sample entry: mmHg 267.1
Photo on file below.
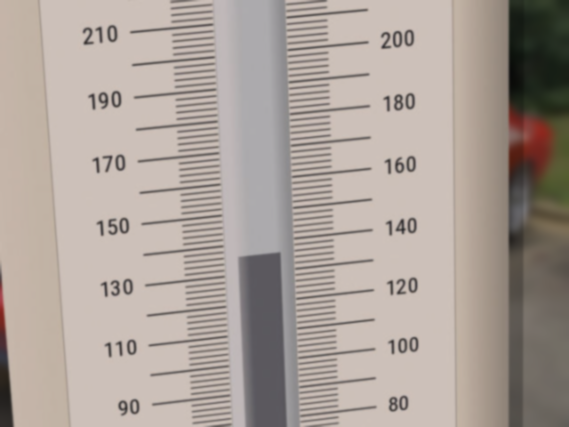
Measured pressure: mmHg 136
